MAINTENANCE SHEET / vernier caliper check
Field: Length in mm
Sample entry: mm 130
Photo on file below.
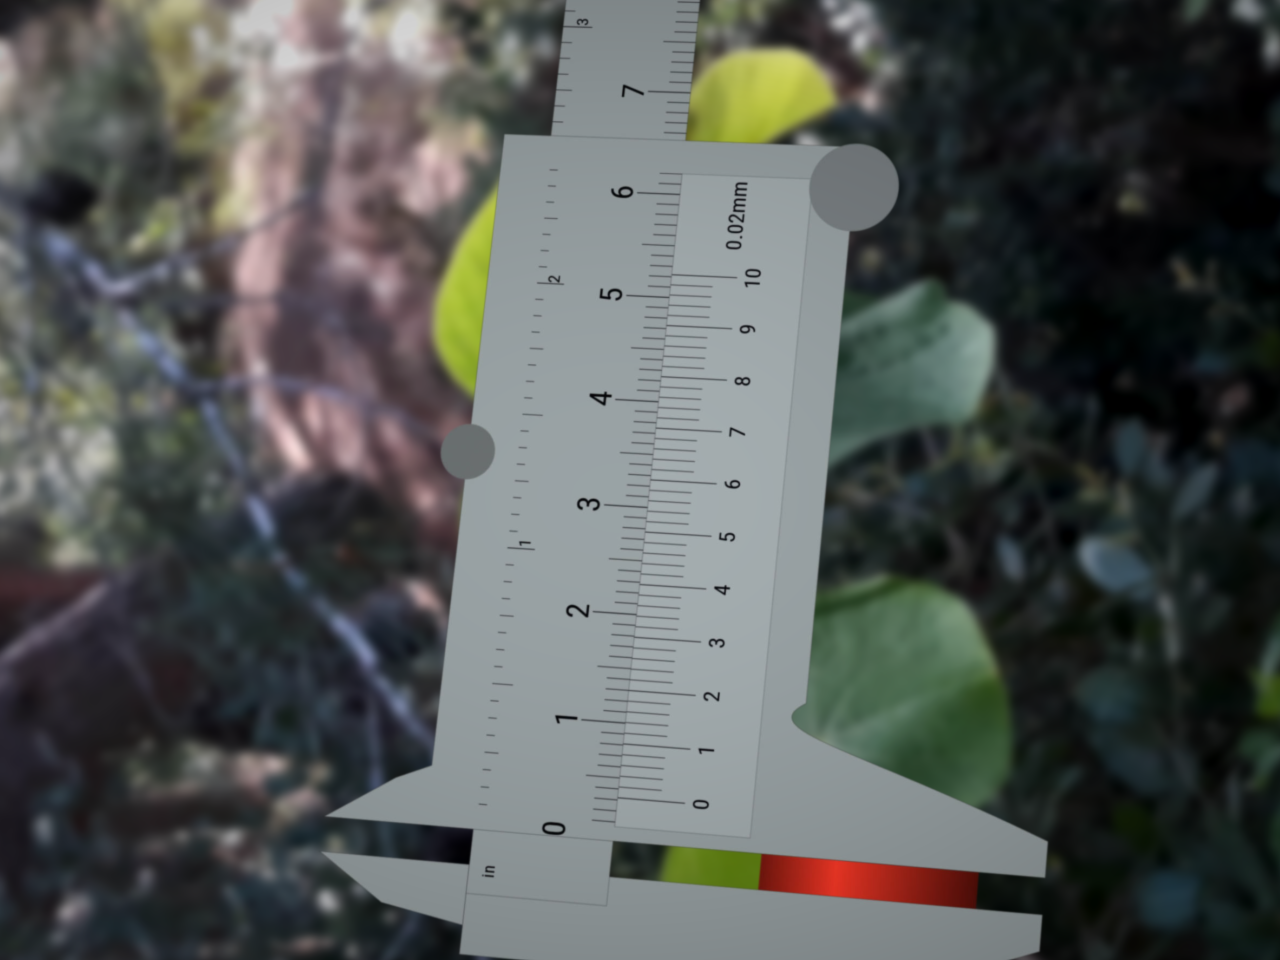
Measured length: mm 3.2
